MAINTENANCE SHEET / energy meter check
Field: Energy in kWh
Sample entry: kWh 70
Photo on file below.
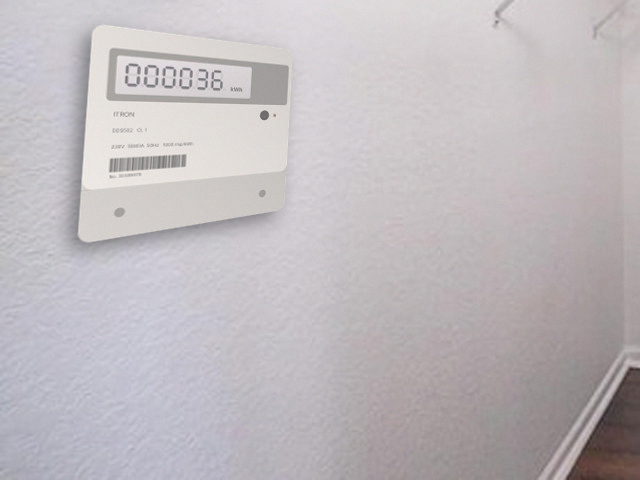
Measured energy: kWh 36
